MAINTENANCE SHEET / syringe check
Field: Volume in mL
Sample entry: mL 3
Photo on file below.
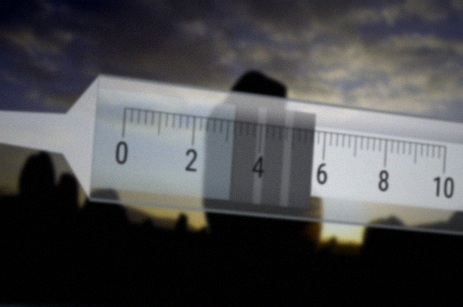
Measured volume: mL 3.2
